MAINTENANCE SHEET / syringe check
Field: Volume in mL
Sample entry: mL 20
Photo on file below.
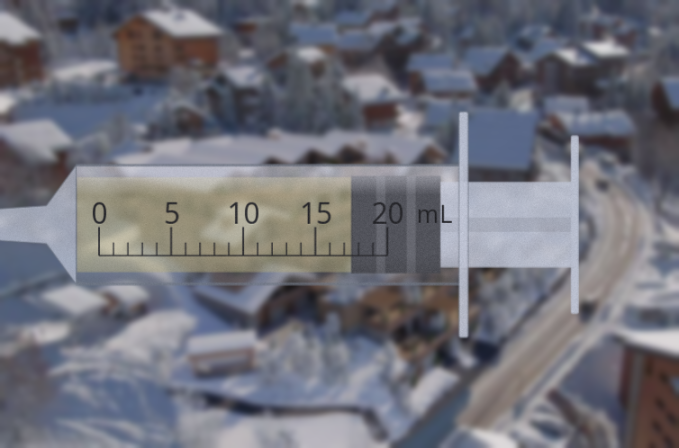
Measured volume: mL 17.5
